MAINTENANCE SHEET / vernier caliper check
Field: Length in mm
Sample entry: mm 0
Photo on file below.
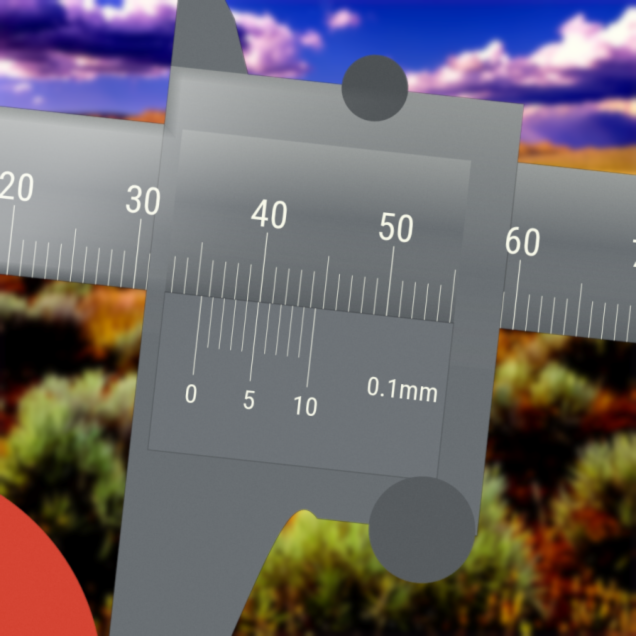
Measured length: mm 35.4
